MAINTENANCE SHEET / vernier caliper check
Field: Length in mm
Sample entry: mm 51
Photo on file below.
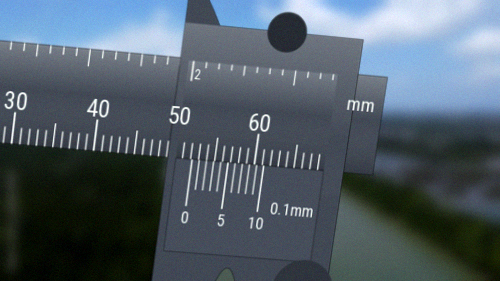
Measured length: mm 52.2
